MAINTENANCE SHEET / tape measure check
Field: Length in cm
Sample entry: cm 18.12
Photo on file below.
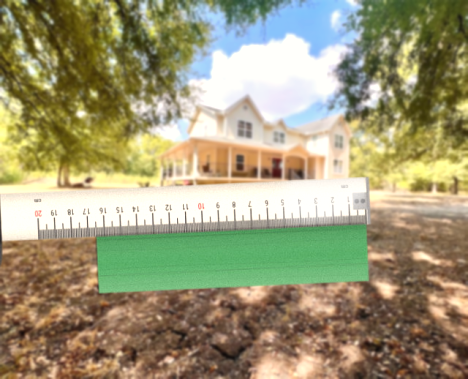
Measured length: cm 16.5
